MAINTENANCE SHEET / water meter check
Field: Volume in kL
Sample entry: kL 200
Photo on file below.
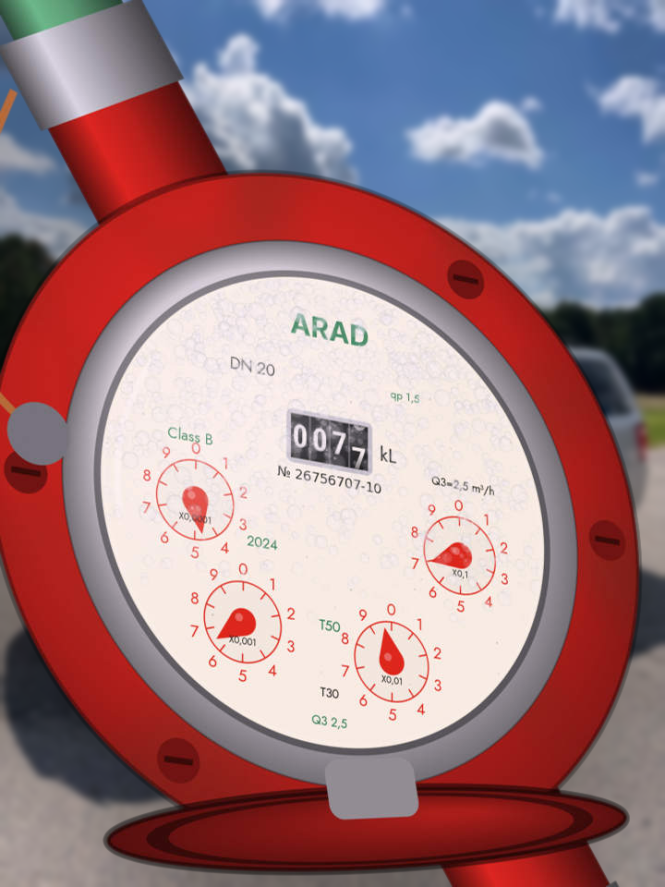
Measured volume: kL 76.6964
